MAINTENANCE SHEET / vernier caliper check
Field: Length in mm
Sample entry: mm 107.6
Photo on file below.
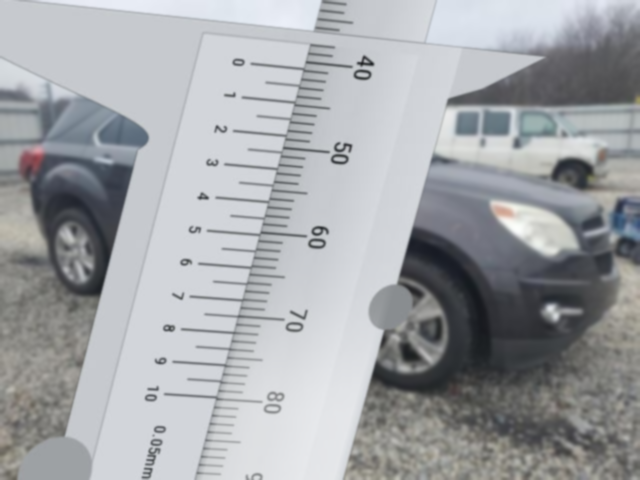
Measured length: mm 40.8
